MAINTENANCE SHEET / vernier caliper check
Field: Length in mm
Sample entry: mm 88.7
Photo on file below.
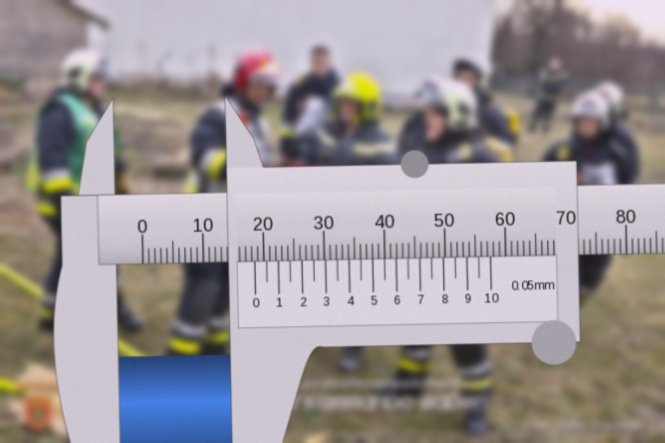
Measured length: mm 18.5
